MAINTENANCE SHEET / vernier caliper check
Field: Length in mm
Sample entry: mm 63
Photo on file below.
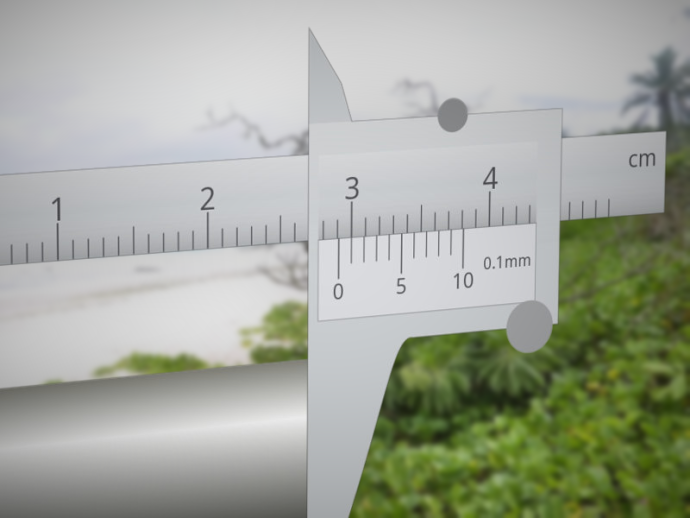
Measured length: mm 29.1
